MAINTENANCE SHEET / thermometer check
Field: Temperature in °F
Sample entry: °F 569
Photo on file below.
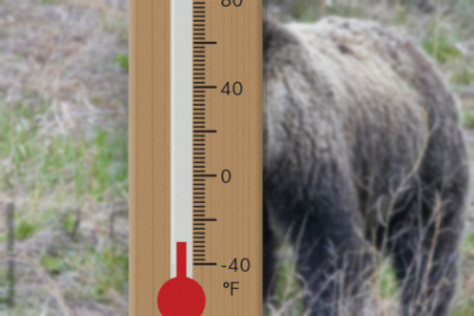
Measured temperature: °F -30
